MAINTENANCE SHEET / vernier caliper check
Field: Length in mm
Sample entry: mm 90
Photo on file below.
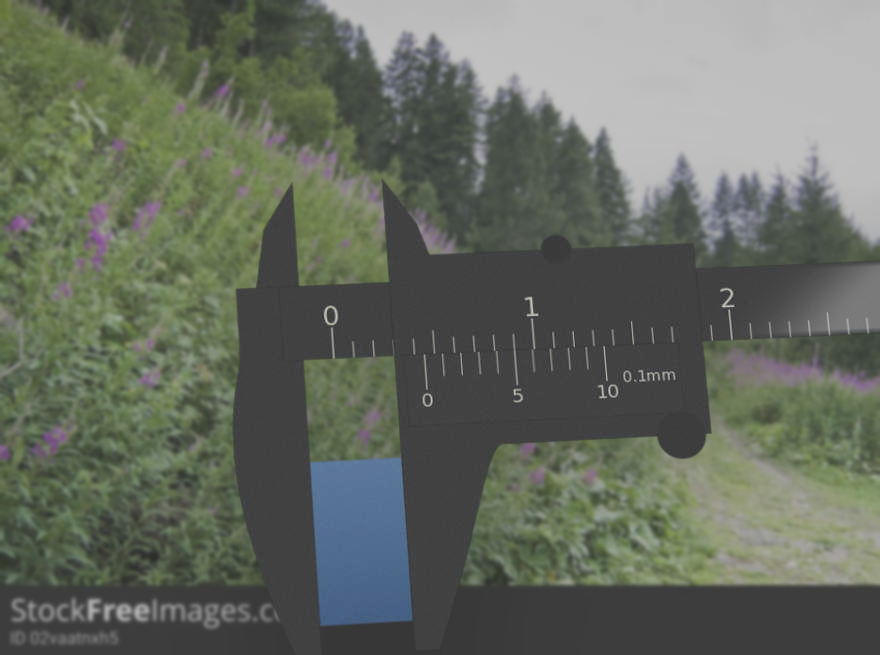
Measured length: mm 4.5
